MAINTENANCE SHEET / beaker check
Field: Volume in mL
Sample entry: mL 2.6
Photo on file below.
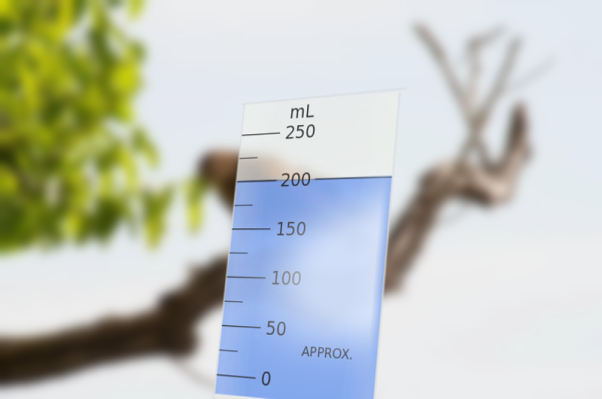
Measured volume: mL 200
